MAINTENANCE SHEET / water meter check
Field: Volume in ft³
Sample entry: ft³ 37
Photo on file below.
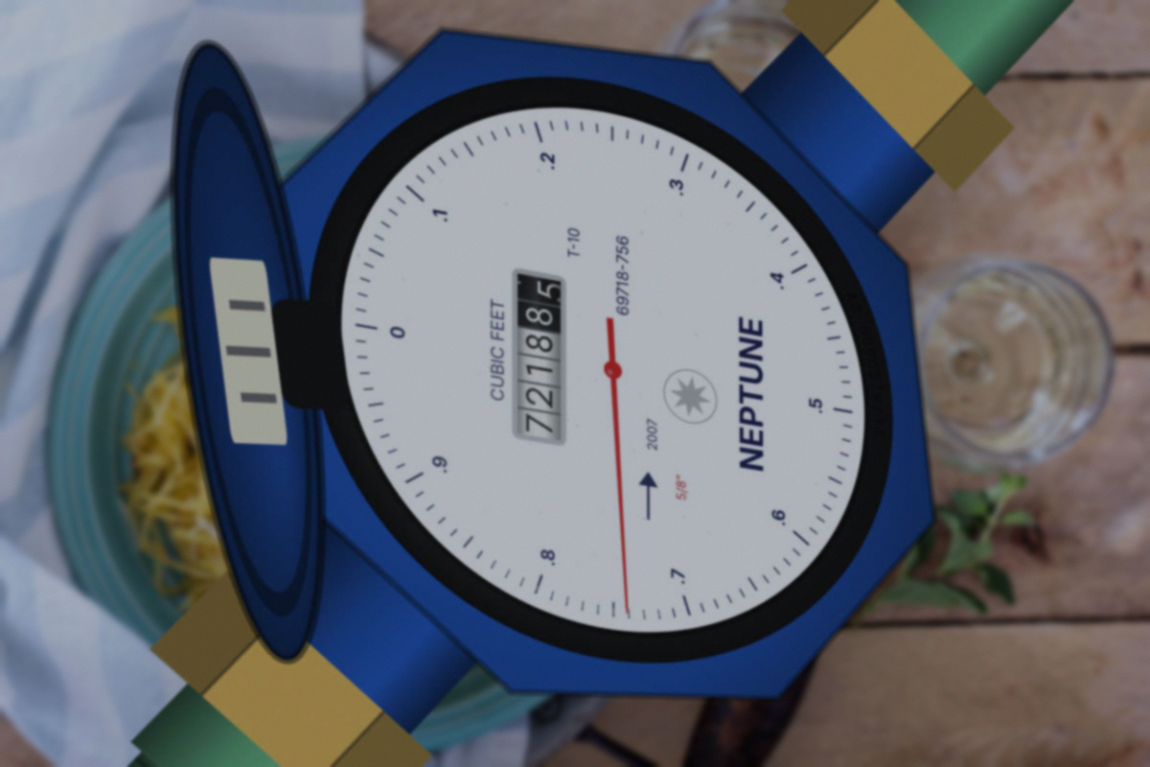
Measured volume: ft³ 721884.74
